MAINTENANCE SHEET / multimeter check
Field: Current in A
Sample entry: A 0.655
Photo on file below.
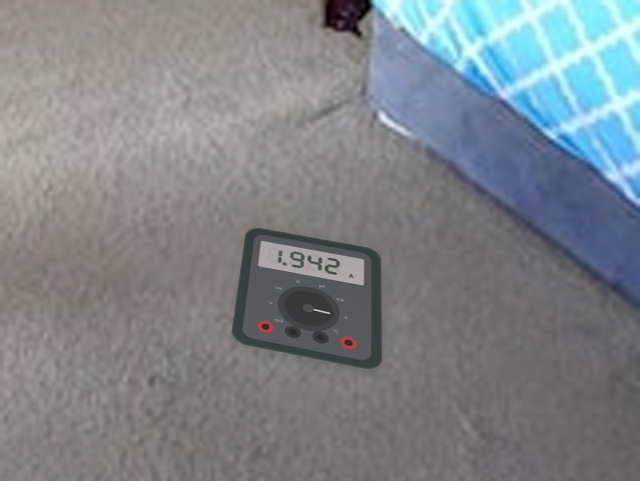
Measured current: A 1.942
